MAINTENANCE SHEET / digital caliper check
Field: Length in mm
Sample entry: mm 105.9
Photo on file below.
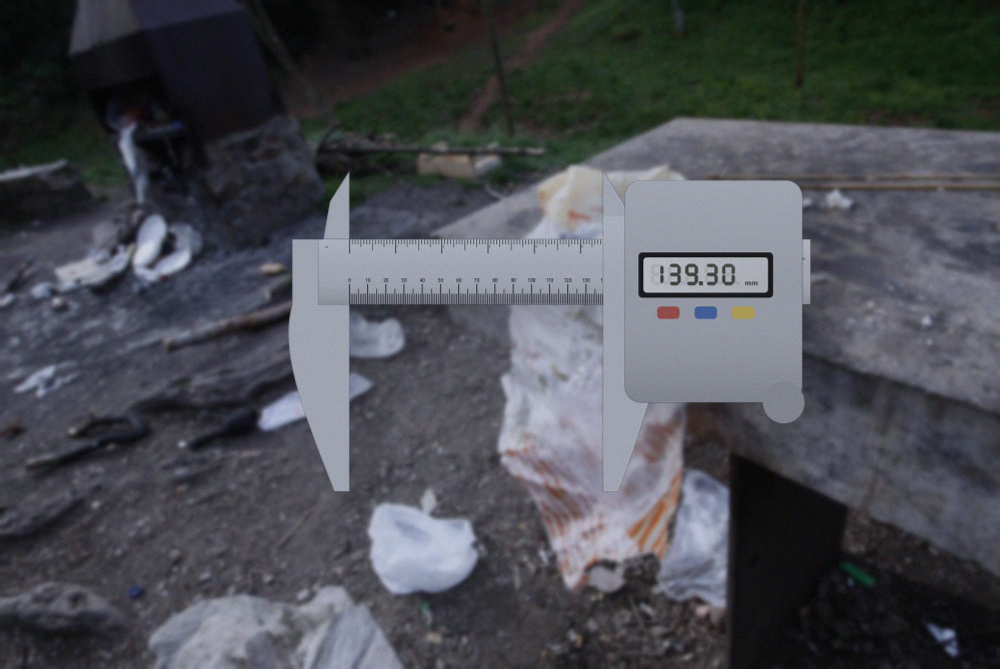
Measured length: mm 139.30
